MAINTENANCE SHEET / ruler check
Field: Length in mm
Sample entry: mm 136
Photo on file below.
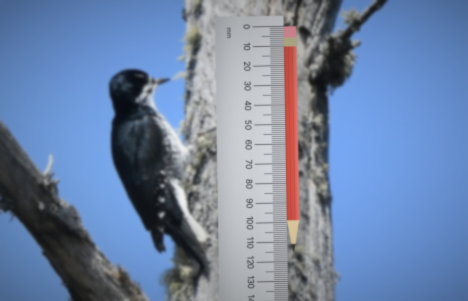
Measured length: mm 115
